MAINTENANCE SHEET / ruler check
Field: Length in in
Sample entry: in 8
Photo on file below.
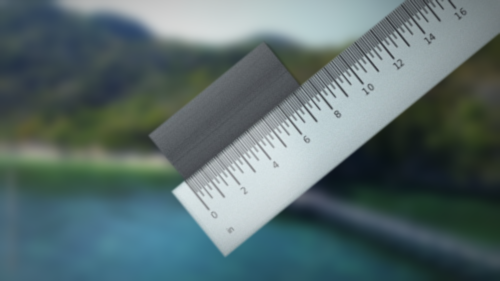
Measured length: in 7.5
